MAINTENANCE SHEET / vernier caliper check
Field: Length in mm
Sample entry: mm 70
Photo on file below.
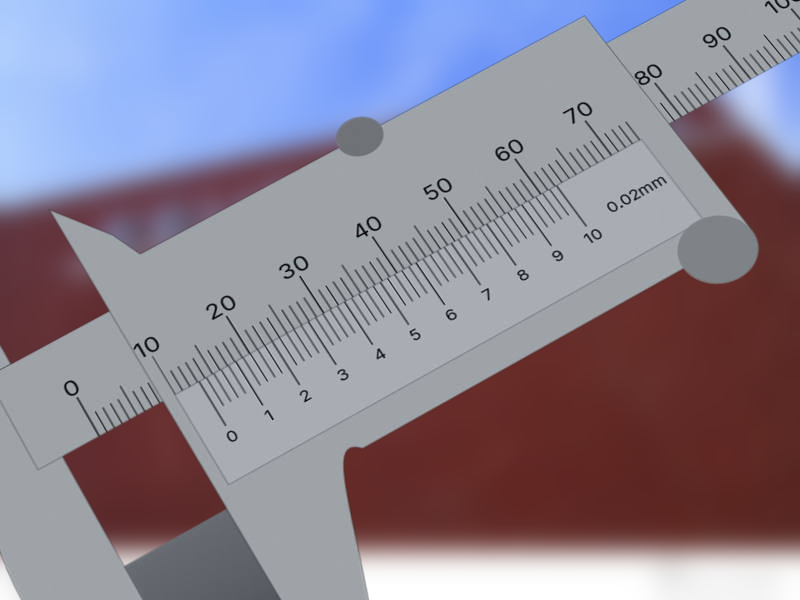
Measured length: mm 13.2
